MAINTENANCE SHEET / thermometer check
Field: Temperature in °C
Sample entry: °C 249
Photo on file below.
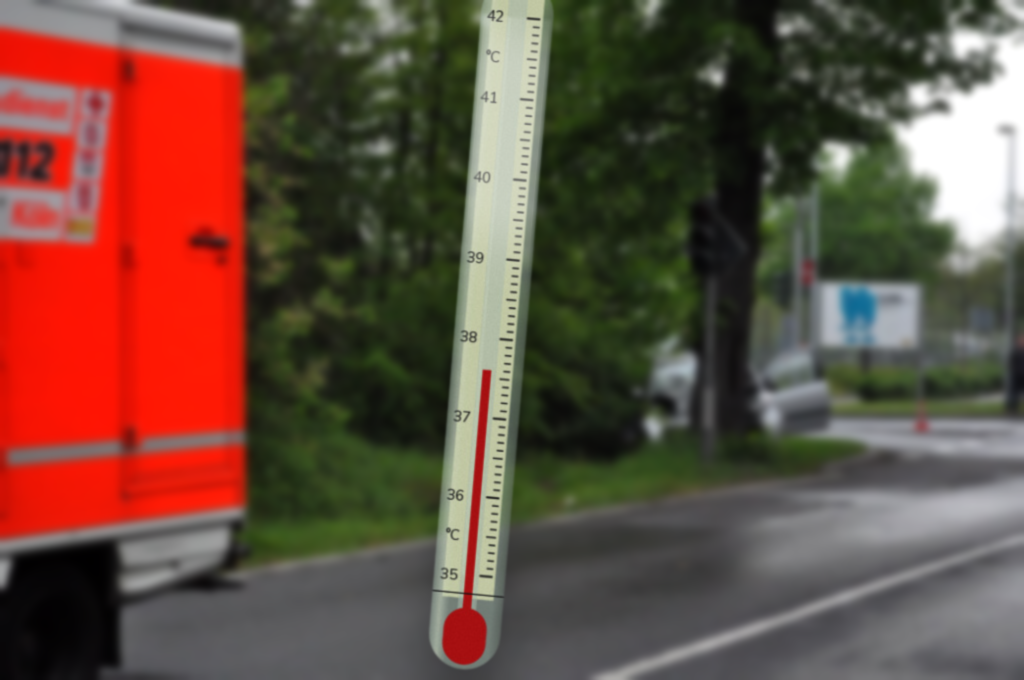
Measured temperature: °C 37.6
